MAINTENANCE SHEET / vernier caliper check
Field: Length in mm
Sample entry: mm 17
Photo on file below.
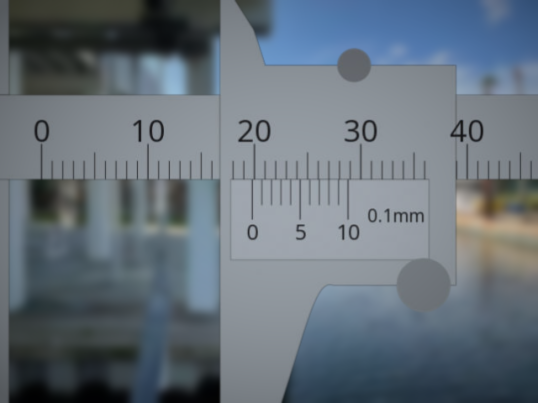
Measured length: mm 19.8
